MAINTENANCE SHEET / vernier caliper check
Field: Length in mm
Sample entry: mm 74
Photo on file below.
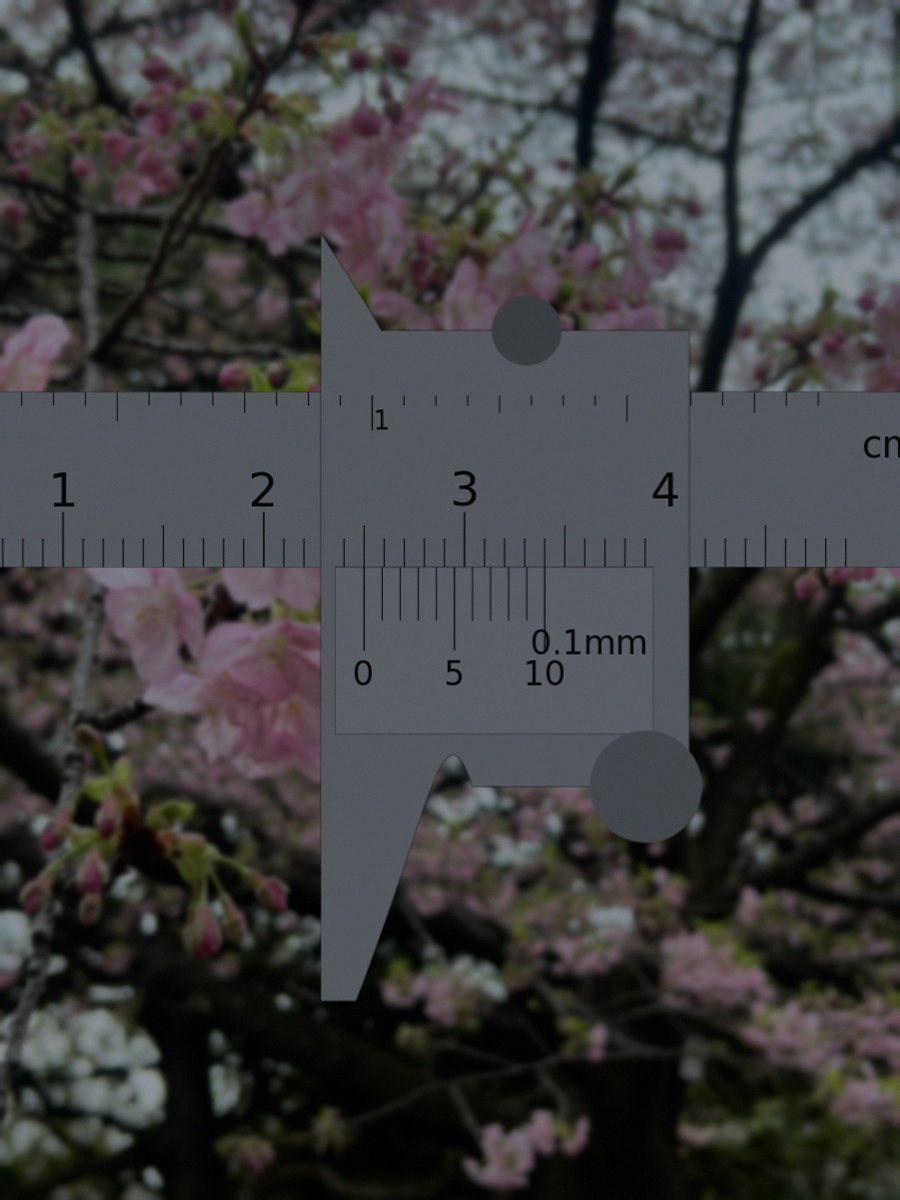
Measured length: mm 25.0
